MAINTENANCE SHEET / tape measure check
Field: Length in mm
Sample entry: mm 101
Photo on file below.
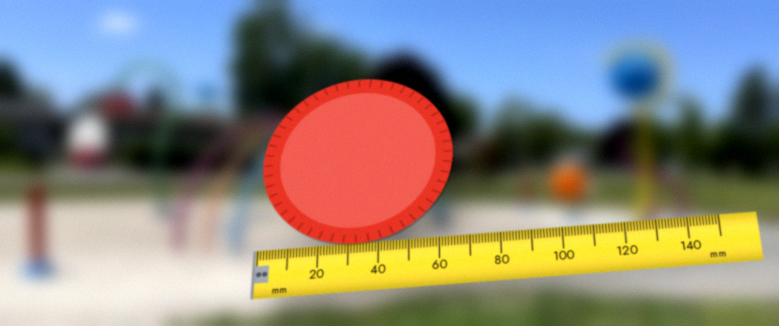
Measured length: mm 65
